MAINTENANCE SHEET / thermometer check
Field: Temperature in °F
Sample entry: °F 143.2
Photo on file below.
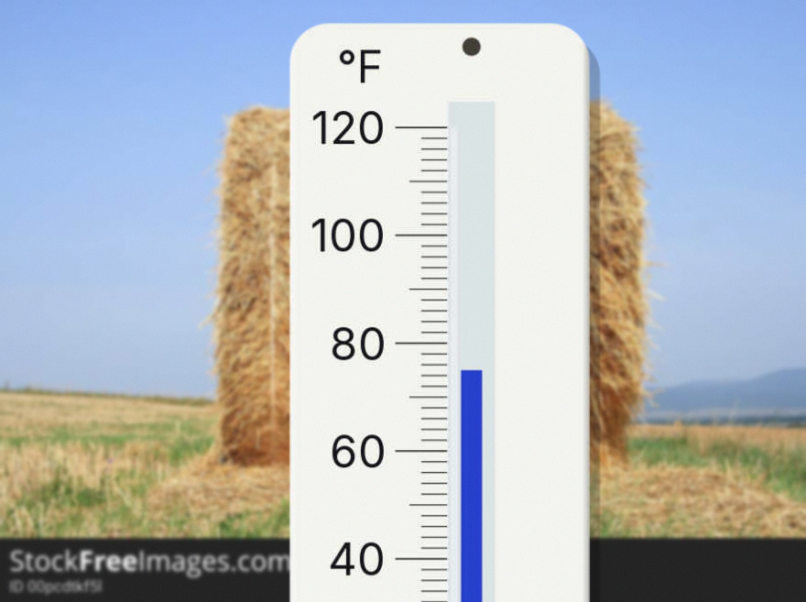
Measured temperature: °F 75
